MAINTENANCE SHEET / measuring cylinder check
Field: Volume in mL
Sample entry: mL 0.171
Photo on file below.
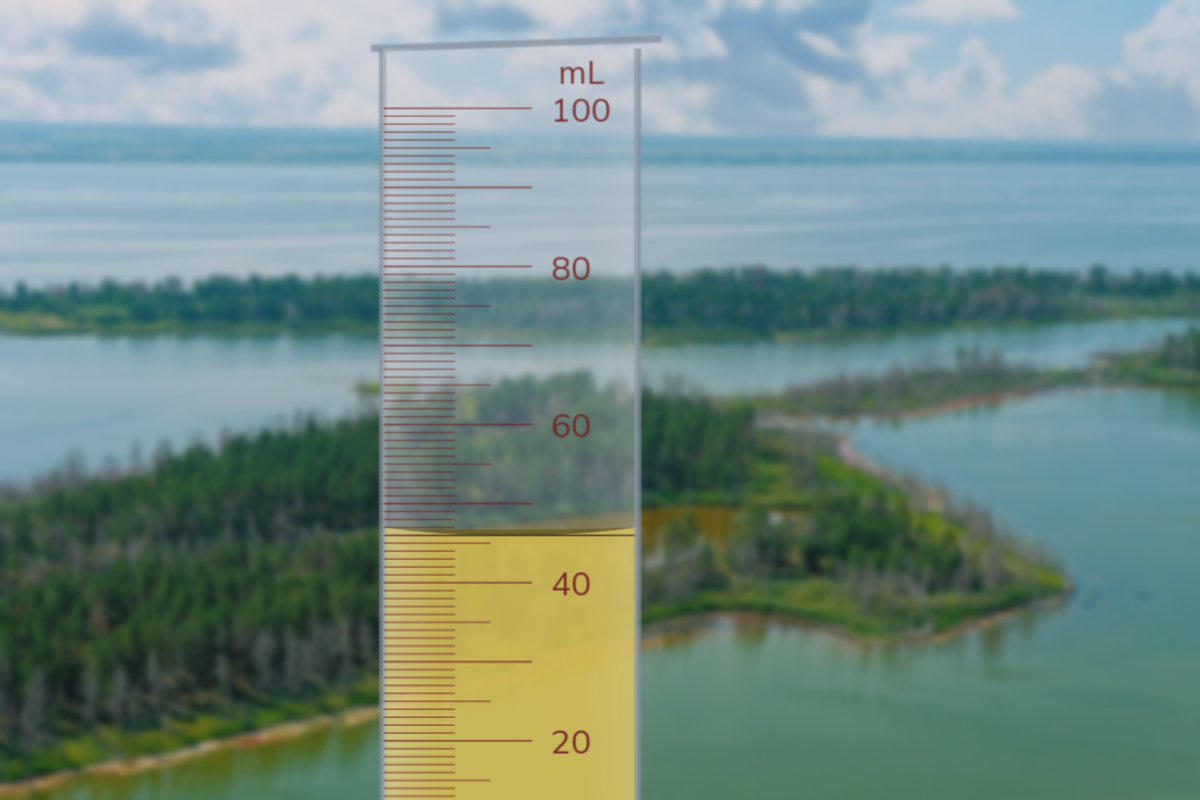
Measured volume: mL 46
